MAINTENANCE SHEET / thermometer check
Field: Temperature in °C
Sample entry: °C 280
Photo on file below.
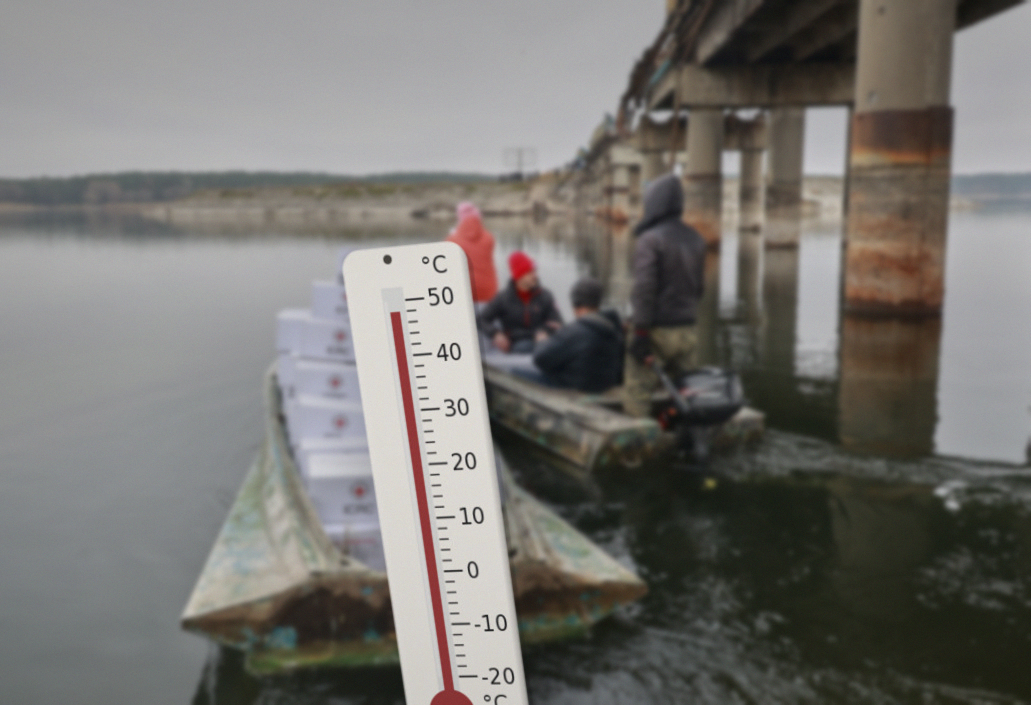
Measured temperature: °C 48
